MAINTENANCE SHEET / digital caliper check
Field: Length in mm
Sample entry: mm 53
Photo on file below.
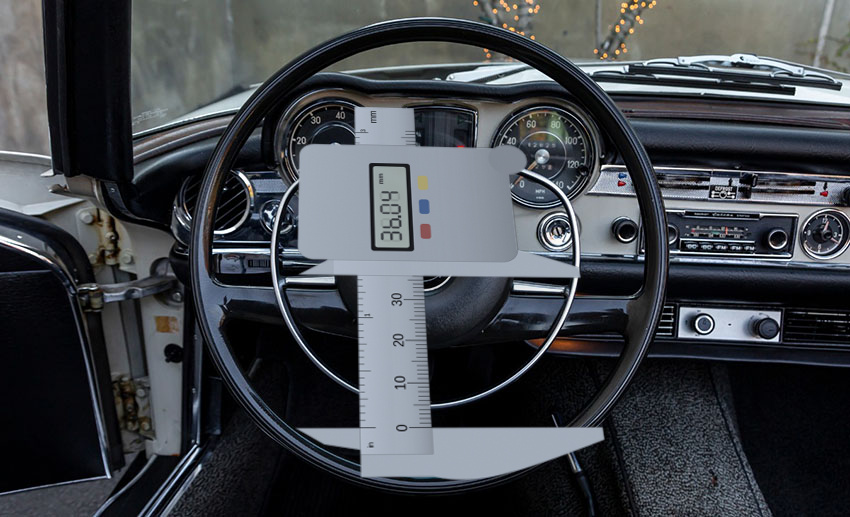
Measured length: mm 36.04
